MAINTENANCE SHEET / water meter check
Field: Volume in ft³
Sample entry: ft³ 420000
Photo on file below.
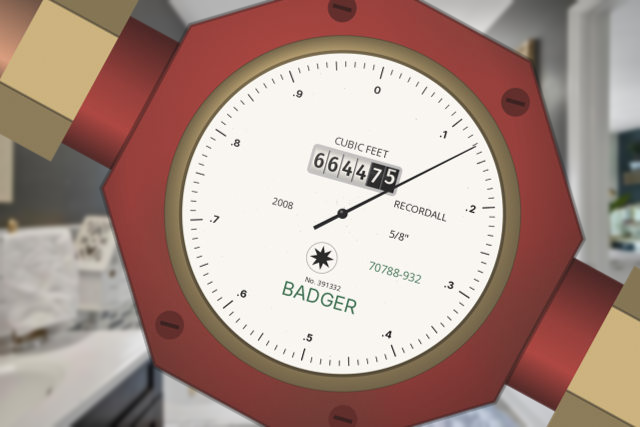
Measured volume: ft³ 664475.13
